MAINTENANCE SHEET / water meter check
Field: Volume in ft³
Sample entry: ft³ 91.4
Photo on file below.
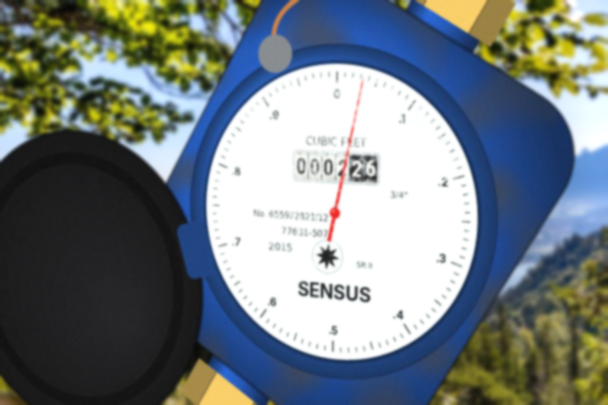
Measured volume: ft³ 226.03
